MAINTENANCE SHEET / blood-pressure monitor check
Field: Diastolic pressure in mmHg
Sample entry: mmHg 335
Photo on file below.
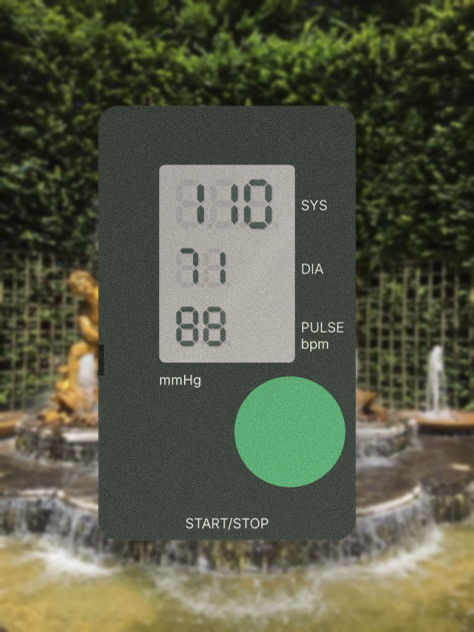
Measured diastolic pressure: mmHg 71
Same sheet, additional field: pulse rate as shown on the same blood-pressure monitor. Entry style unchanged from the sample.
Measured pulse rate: bpm 88
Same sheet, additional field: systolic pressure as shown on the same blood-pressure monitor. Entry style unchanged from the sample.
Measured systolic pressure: mmHg 110
